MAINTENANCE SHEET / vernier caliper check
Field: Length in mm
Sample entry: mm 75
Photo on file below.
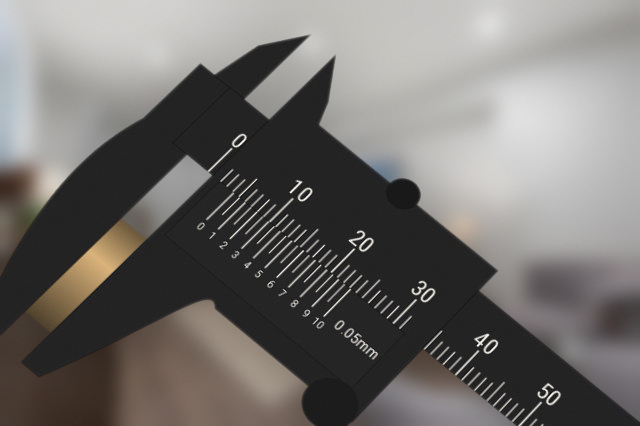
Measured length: mm 4.2
